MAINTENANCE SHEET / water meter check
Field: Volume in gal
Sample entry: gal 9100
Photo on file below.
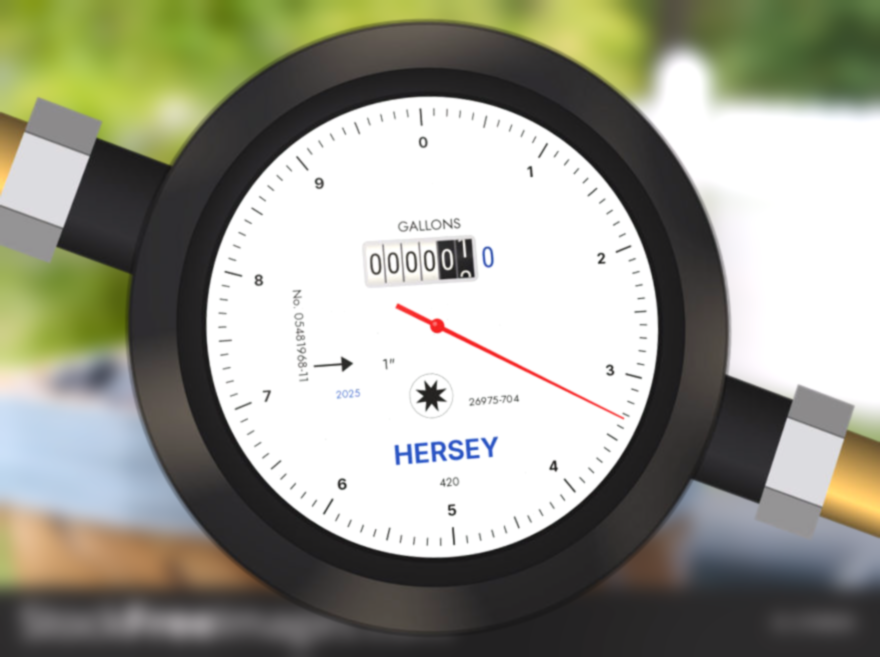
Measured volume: gal 13.3
